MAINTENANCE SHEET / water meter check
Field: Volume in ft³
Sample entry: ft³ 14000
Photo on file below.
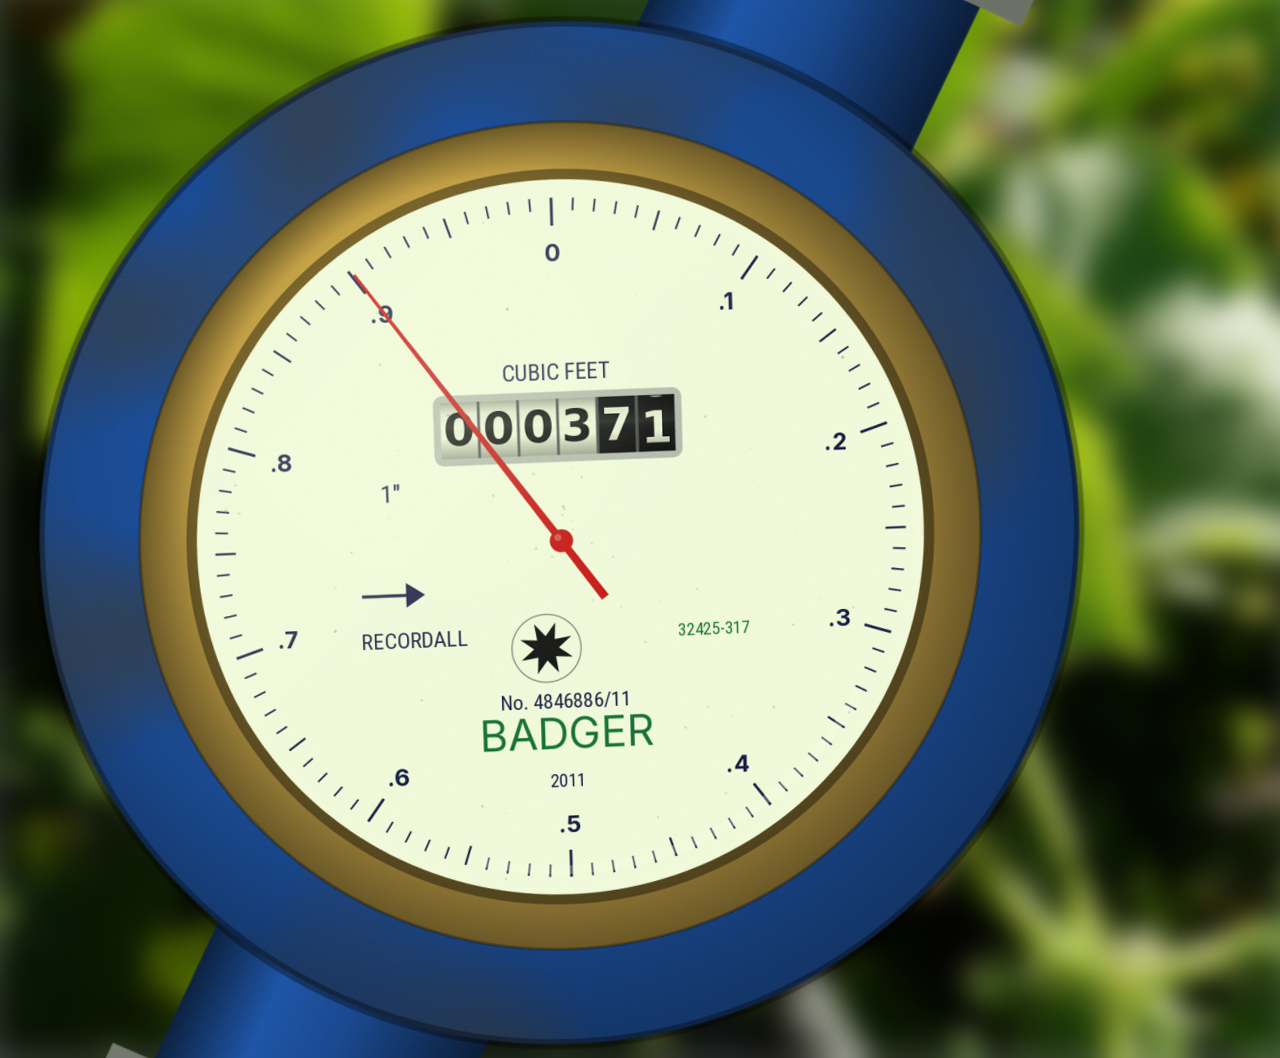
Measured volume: ft³ 370.90
